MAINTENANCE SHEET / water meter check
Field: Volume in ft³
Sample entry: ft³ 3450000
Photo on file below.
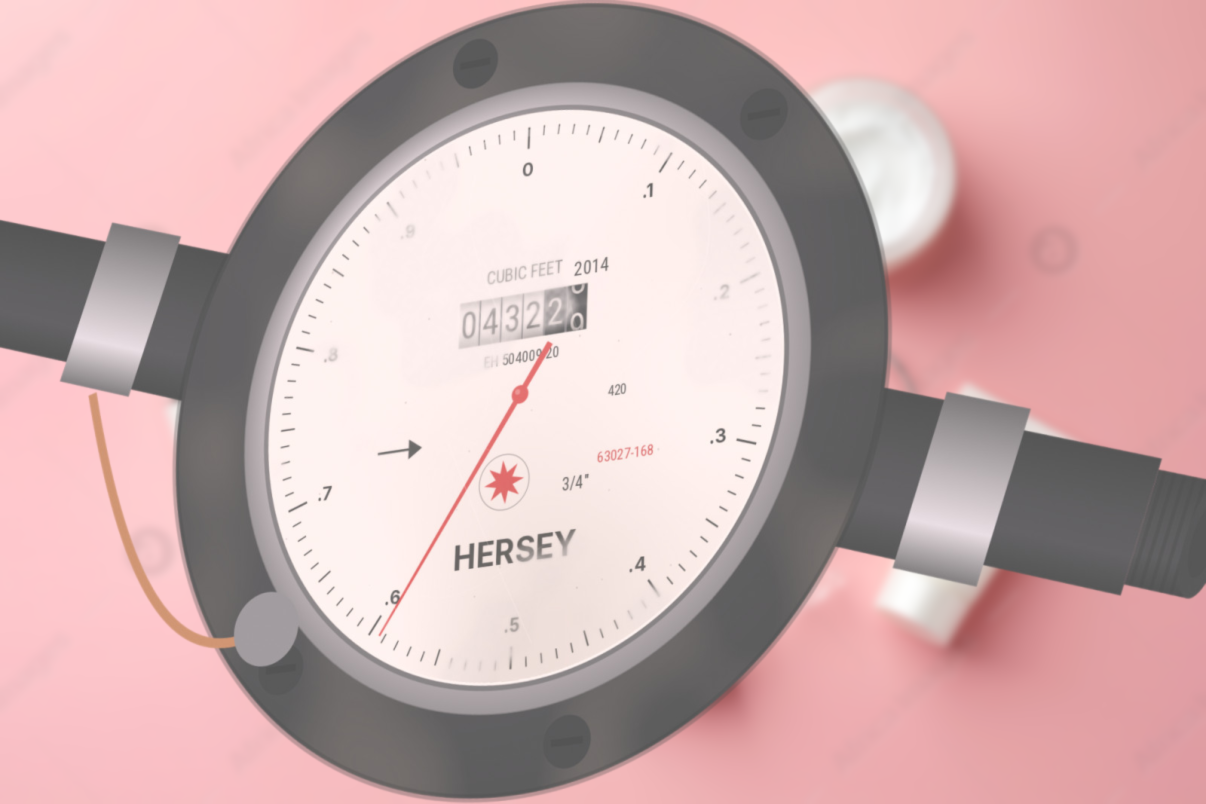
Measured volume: ft³ 43228.59
